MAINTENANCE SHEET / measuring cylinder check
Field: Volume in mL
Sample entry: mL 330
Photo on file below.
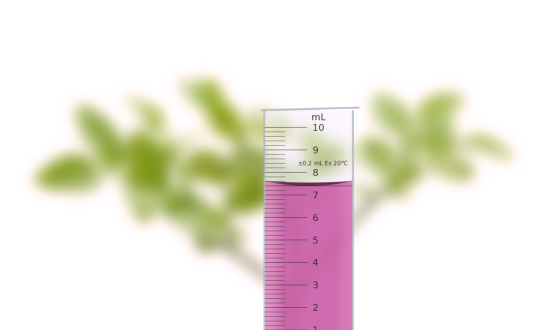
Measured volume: mL 7.4
